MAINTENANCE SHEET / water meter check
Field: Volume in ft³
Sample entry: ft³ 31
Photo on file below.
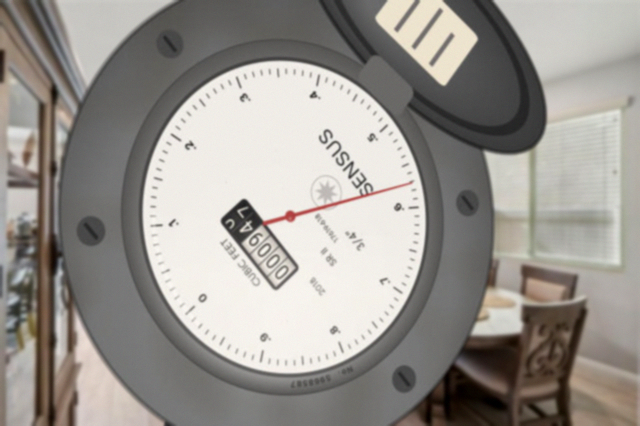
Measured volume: ft³ 946.57
